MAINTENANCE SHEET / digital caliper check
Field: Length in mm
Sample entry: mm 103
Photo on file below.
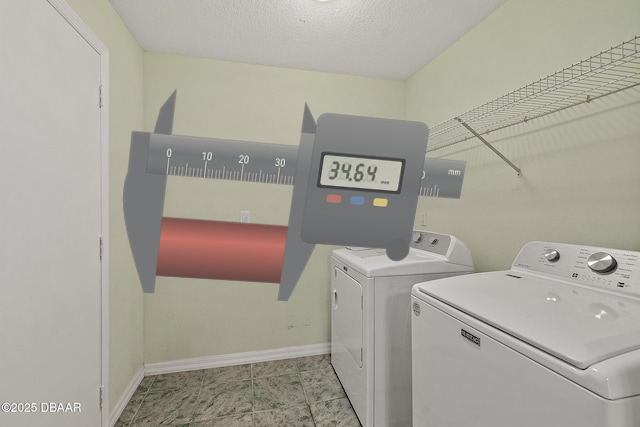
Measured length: mm 34.64
